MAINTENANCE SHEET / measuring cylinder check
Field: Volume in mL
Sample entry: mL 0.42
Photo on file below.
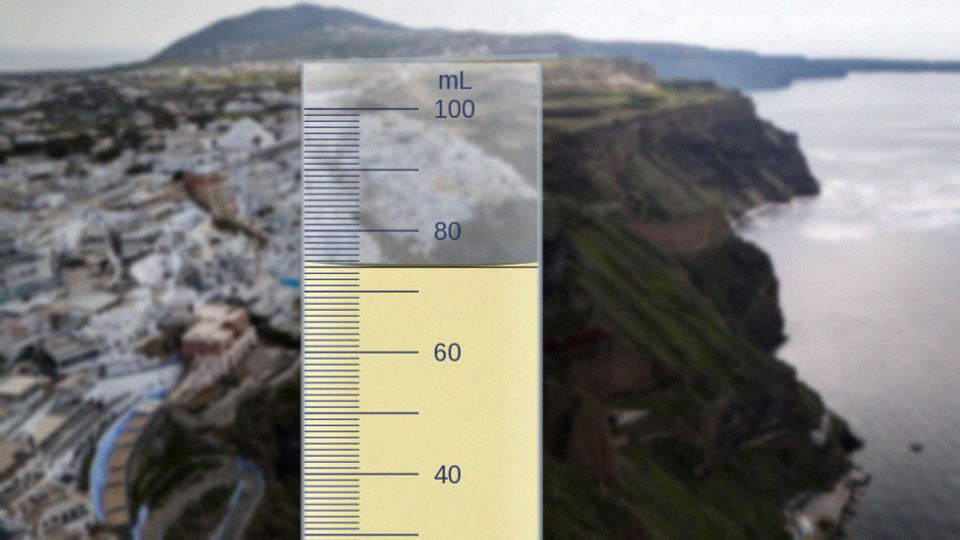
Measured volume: mL 74
